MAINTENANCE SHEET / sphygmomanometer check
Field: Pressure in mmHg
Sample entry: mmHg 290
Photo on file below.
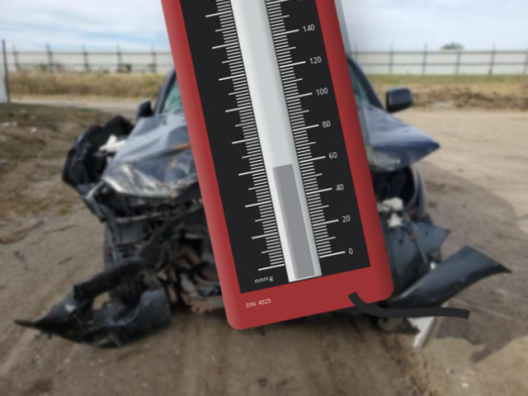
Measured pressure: mmHg 60
